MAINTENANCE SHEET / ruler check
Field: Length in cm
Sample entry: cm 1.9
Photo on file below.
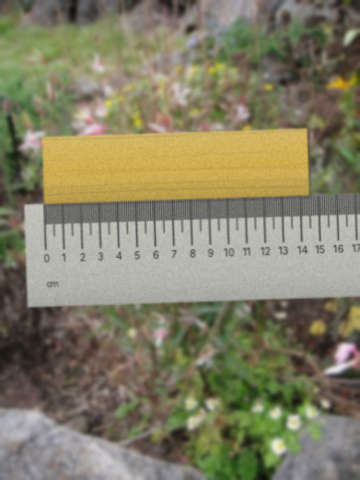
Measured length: cm 14.5
